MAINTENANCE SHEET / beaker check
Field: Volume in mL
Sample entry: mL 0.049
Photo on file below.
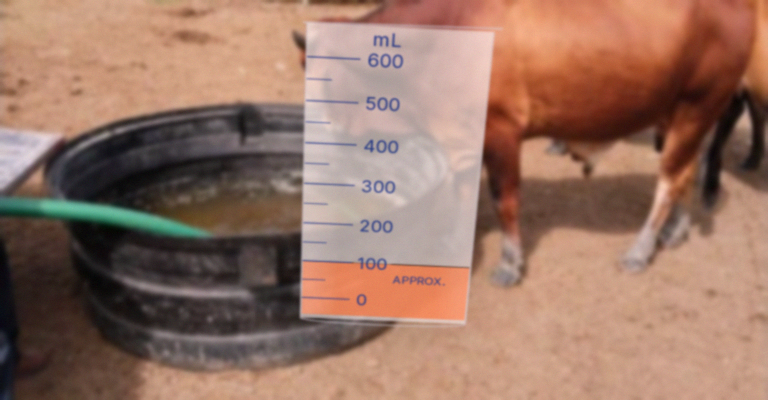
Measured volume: mL 100
